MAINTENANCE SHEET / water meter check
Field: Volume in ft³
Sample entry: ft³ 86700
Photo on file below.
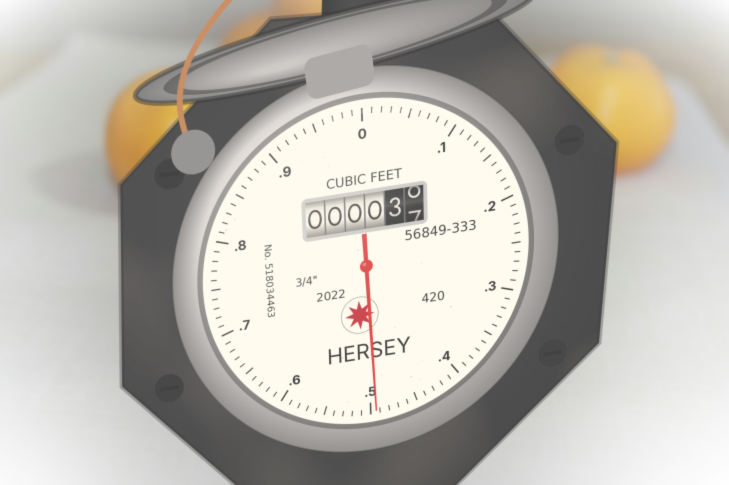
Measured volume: ft³ 36.49
